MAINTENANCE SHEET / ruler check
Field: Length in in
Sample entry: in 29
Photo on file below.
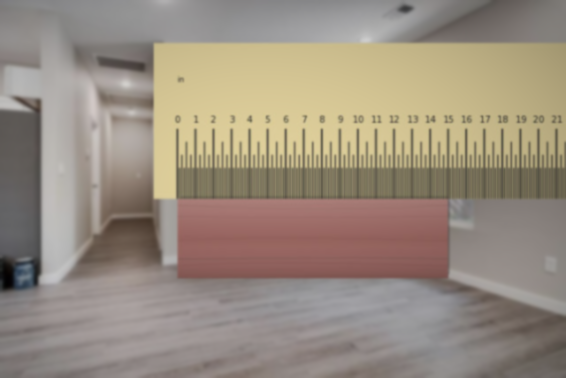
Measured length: in 15
